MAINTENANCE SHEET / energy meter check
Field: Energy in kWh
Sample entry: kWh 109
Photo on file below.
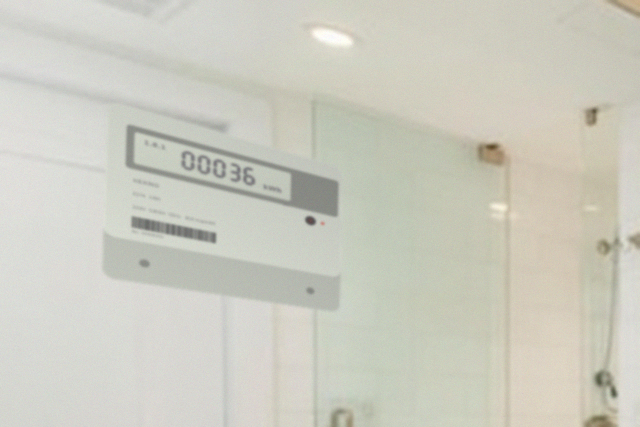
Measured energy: kWh 36
